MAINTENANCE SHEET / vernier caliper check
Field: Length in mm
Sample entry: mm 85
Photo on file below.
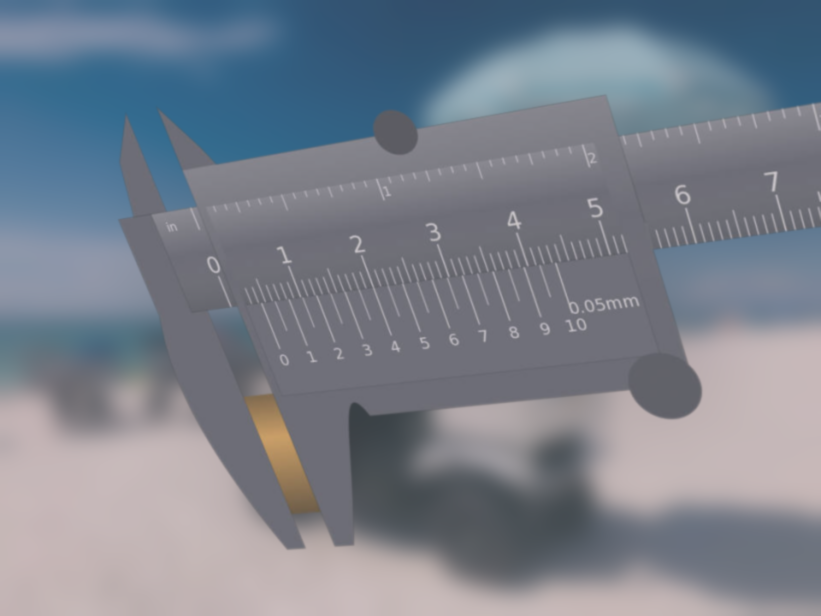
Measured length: mm 4.4
